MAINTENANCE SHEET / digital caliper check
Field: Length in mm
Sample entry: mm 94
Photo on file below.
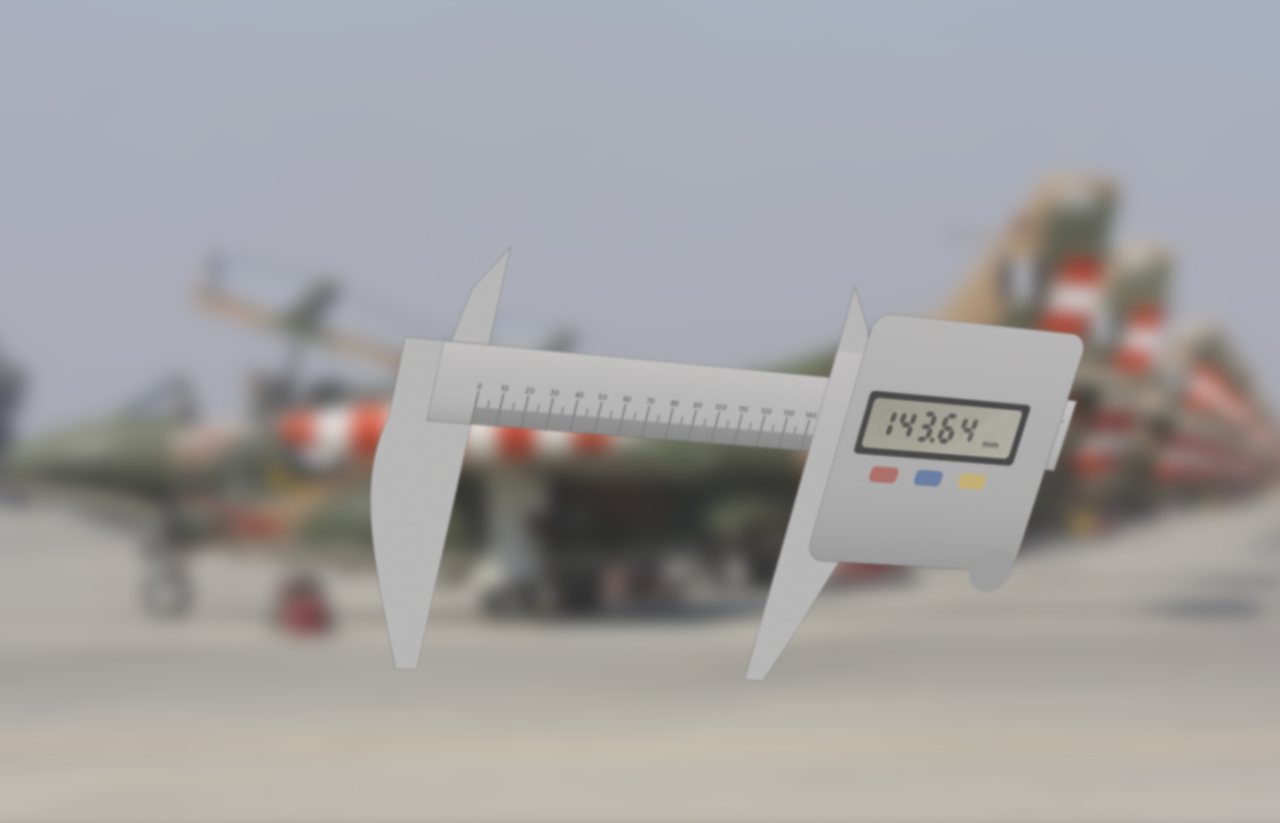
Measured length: mm 143.64
